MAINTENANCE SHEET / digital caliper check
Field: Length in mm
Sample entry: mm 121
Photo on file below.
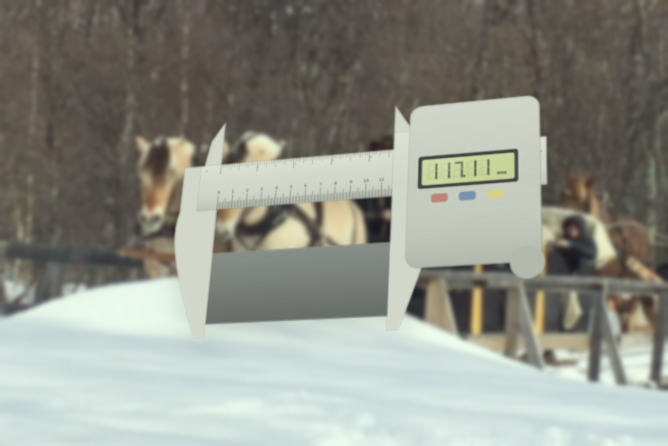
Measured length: mm 117.11
